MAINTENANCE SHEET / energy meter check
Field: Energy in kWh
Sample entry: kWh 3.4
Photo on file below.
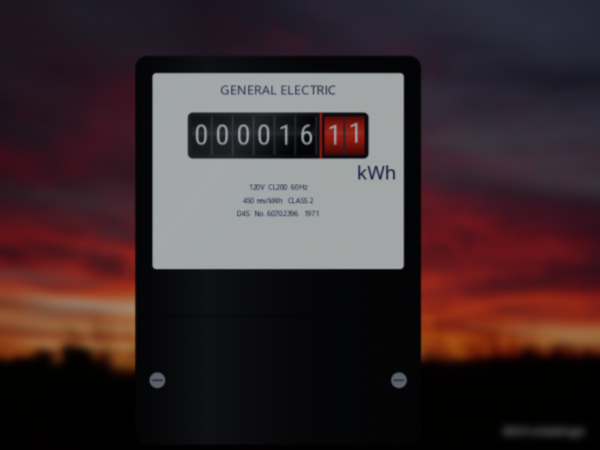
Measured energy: kWh 16.11
